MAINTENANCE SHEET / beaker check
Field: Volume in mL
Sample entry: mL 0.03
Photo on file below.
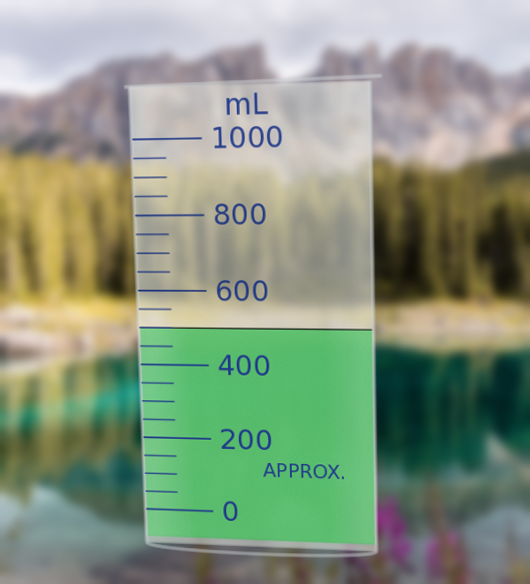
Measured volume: mL 500
